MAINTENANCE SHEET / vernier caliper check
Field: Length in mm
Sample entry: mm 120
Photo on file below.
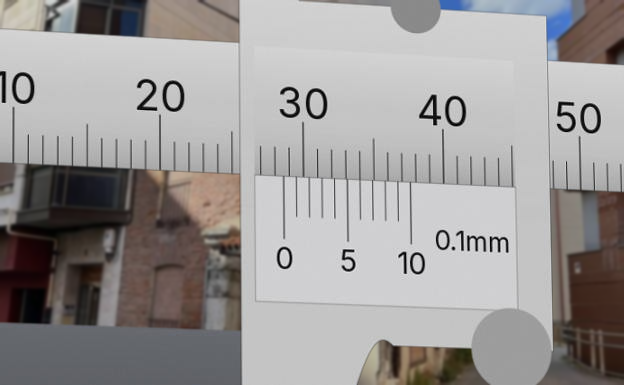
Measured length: mm 28.6
